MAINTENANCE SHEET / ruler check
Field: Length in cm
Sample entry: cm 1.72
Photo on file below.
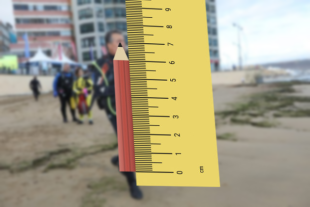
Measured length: cm 7
